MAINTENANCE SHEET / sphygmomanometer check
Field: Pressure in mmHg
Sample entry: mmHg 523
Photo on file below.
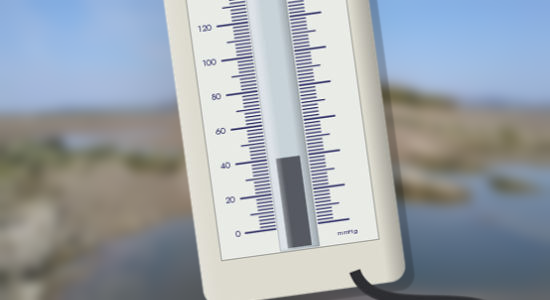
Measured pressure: mmHg 40
